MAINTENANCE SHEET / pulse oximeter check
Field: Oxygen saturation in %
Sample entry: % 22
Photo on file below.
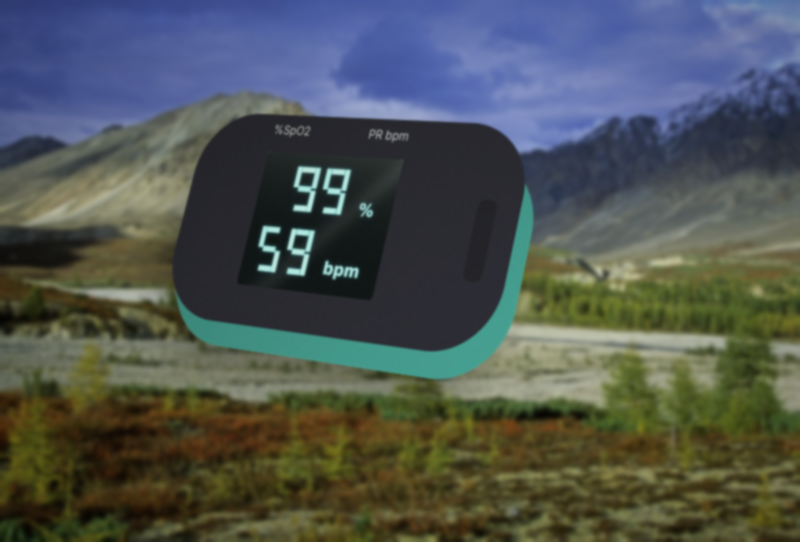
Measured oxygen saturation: % 99
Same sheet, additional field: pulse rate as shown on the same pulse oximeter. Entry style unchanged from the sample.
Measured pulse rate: bpm 59
